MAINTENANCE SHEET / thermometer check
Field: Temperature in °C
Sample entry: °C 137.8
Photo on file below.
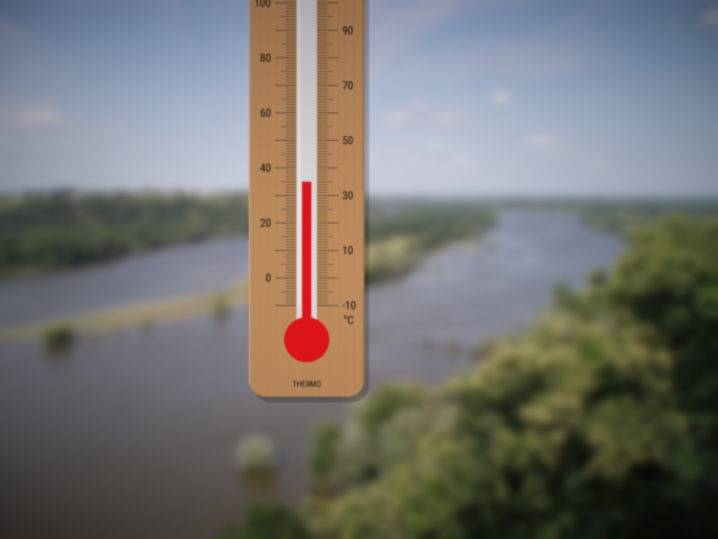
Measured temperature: °C 35
